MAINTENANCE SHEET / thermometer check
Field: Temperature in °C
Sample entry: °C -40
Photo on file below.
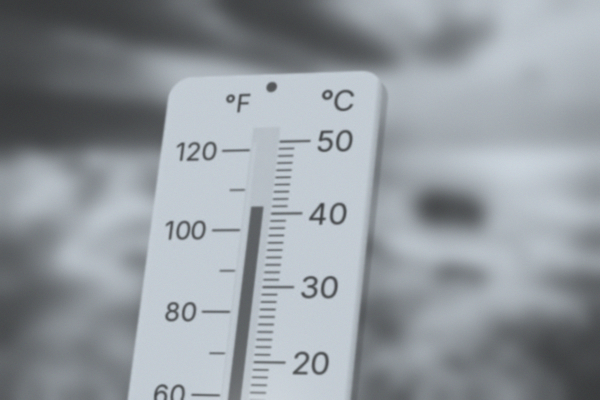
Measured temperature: °C 41
